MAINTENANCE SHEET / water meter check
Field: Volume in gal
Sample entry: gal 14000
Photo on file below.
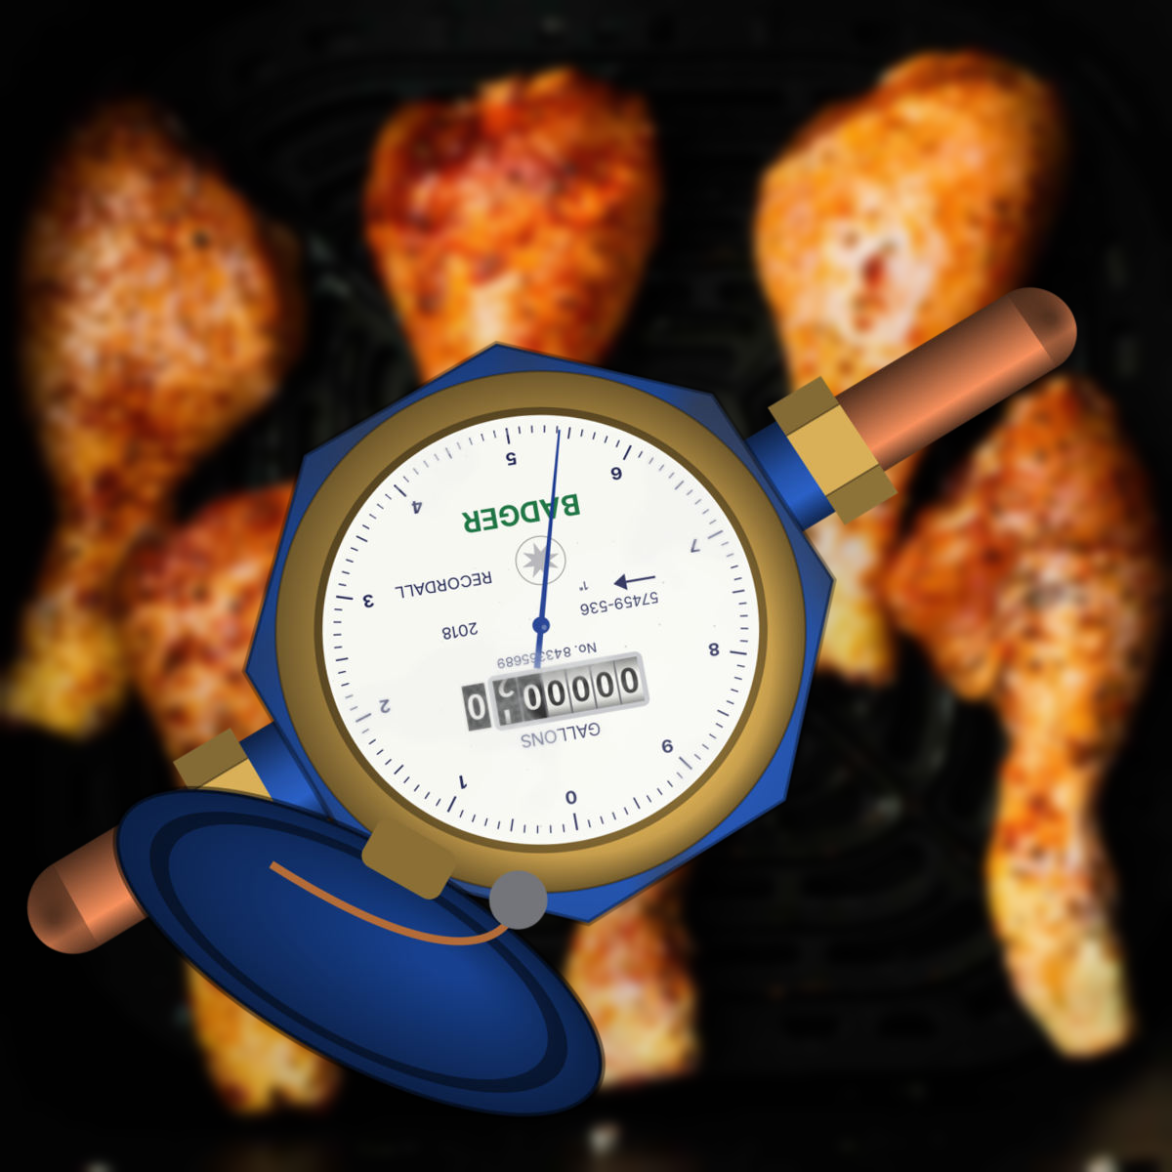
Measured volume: gal 15.4
